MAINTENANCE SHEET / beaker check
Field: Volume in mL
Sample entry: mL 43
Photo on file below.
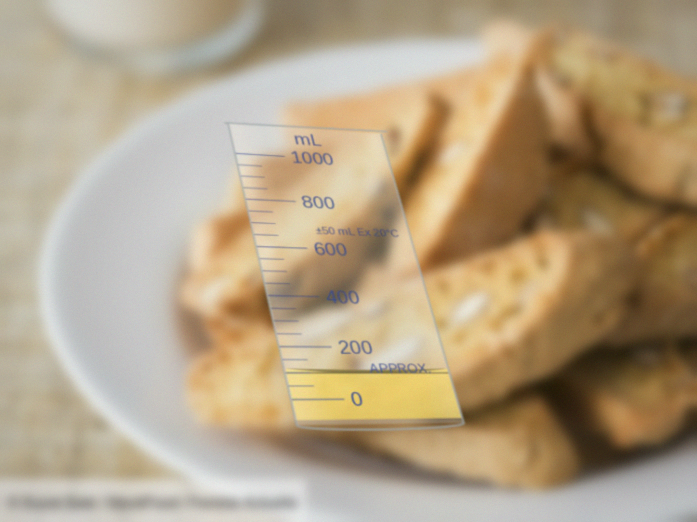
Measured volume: mL 100
